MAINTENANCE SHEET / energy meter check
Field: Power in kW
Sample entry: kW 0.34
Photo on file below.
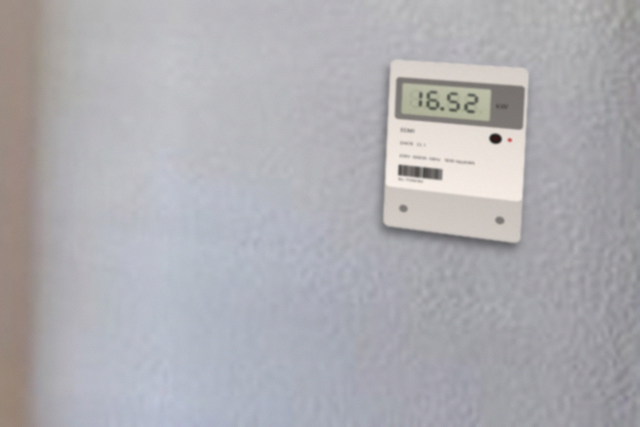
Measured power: kW 16.52
